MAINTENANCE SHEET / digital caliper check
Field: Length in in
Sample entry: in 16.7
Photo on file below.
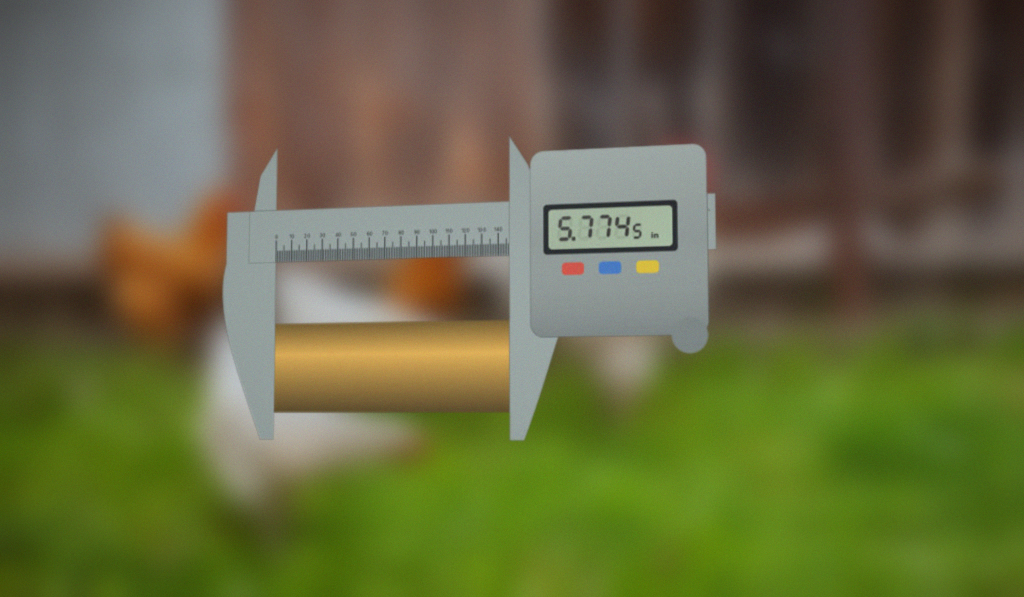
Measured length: in 5.7745
